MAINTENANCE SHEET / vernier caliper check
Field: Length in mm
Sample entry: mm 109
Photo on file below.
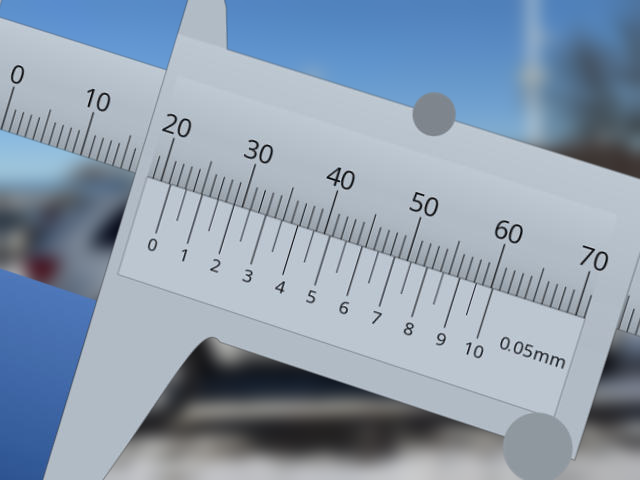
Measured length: mm 21.2
